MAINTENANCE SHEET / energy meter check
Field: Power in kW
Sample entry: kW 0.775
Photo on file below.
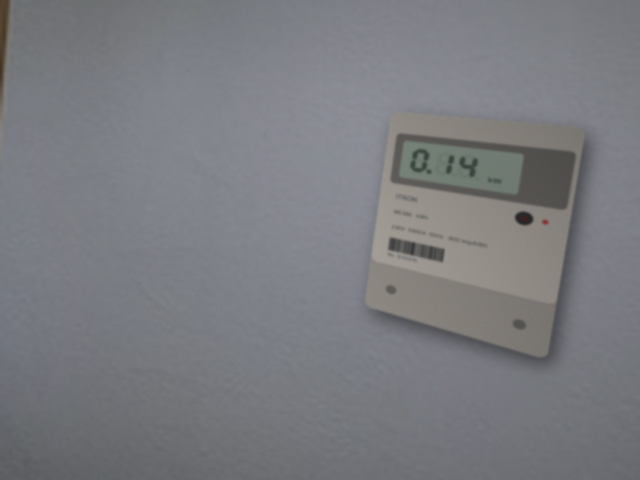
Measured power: kW 0.14
